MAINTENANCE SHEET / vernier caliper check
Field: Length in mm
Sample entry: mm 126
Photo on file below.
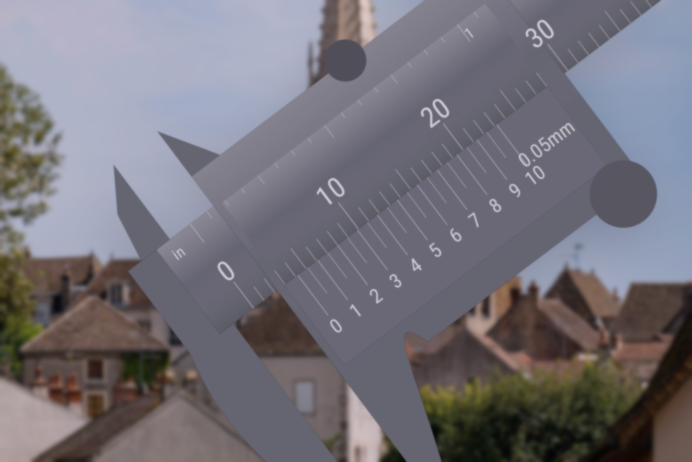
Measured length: mm 4.2
